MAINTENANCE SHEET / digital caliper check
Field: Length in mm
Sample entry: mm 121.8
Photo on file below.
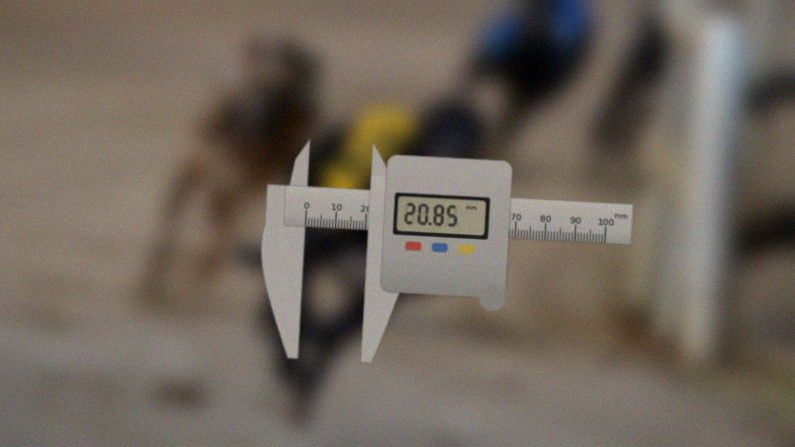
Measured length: mm 20.85
